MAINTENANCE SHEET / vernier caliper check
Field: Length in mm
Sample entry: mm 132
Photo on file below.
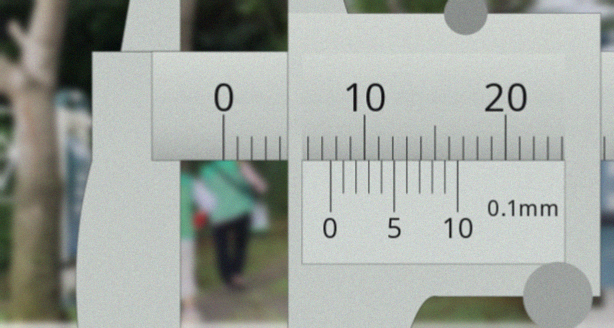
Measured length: mm 7.6
